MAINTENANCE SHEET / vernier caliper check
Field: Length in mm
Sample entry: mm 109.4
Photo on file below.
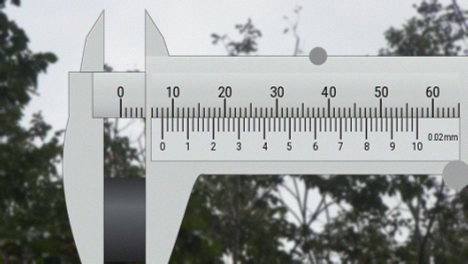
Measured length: mm 8.0
